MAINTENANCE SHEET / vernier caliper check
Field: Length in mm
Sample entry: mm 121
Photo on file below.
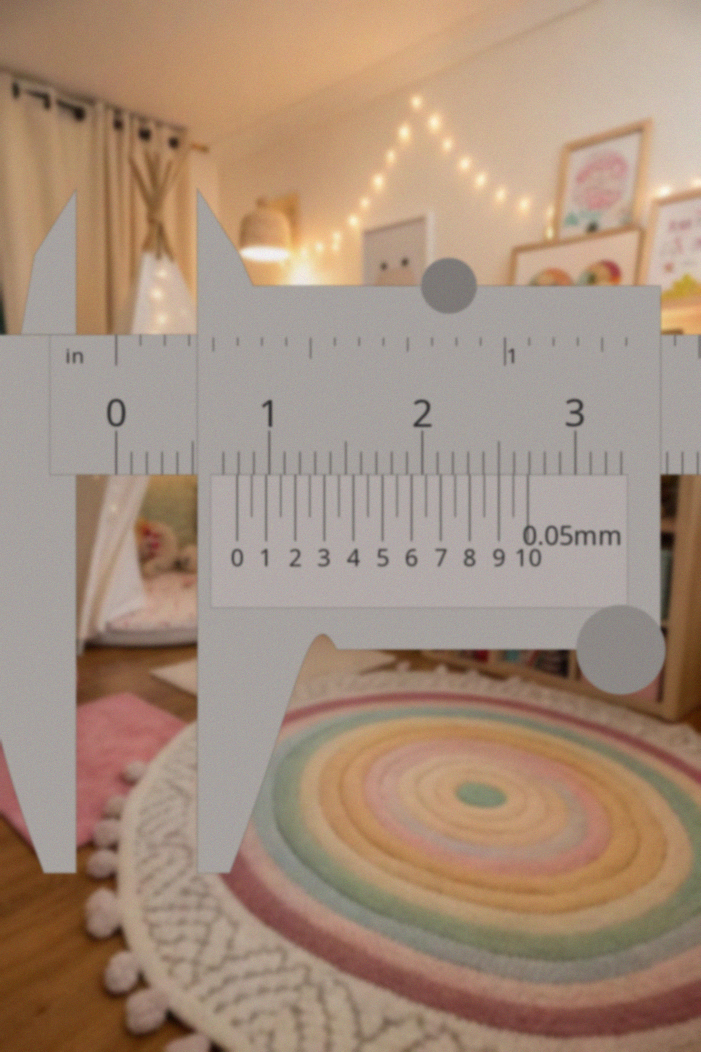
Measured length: mm 7.9
